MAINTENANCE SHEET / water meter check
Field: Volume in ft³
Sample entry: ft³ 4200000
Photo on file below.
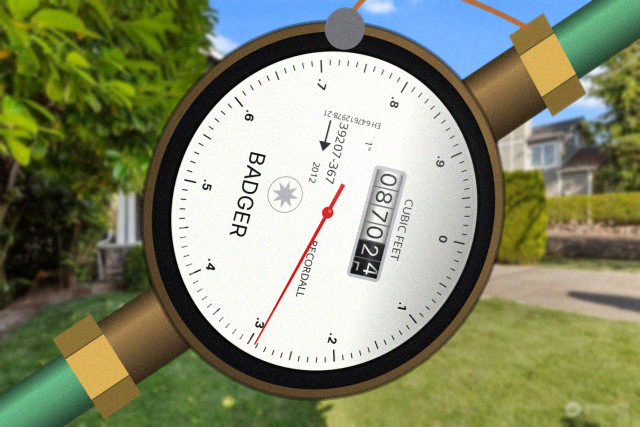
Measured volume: ft³ 87024.29
